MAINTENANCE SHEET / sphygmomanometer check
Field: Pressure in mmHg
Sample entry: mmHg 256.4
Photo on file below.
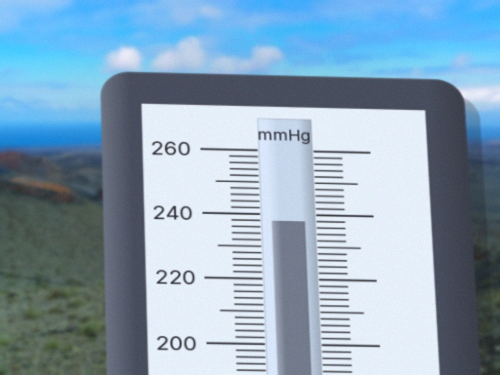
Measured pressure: mmHg 238
